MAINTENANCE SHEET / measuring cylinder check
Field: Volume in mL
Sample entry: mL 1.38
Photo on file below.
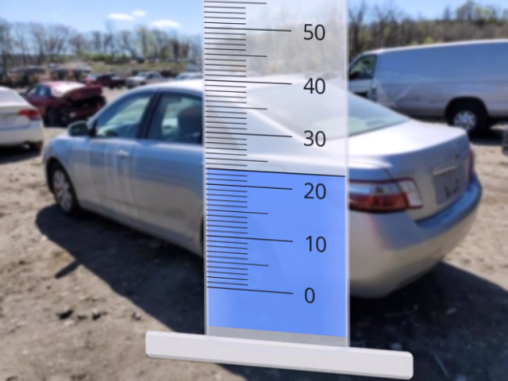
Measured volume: mL 23
